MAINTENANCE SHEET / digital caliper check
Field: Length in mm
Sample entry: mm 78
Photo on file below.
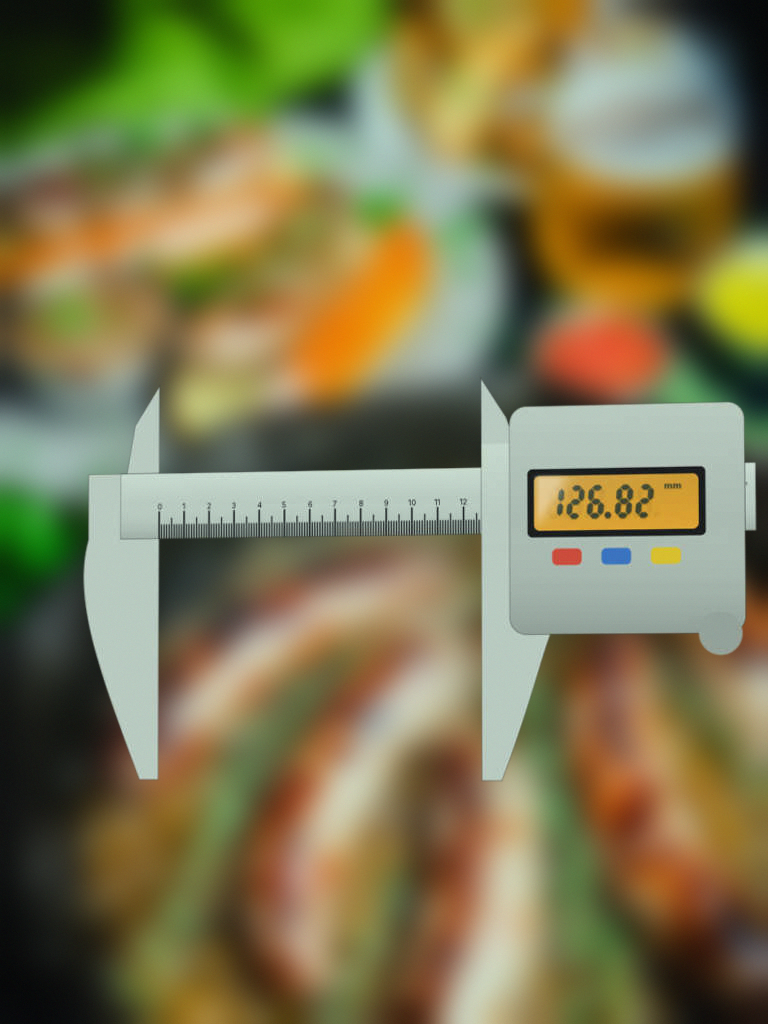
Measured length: mm 126.82
